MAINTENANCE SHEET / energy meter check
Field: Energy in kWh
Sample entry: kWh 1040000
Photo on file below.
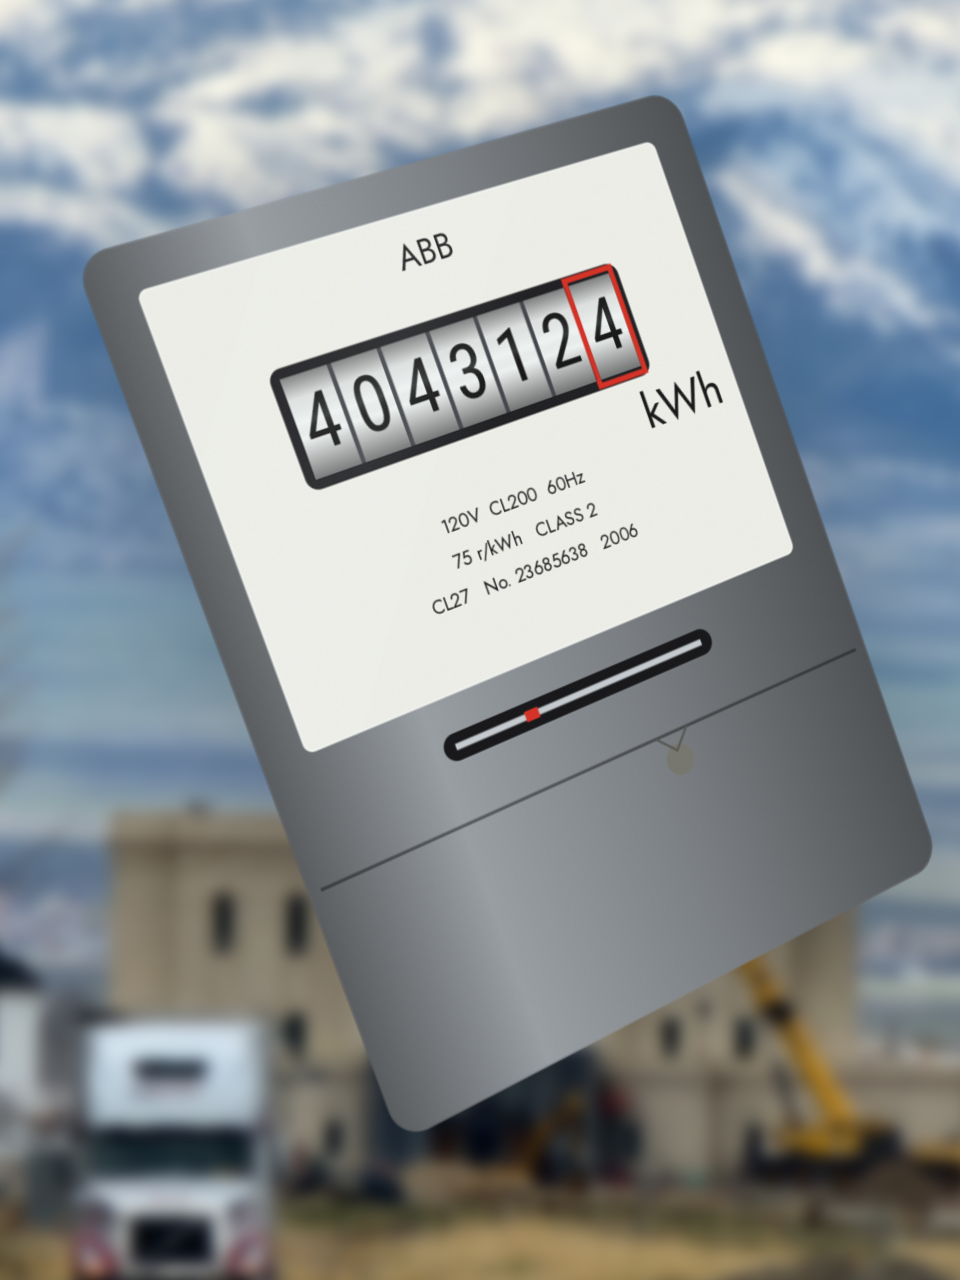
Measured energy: kWh 404312.4
